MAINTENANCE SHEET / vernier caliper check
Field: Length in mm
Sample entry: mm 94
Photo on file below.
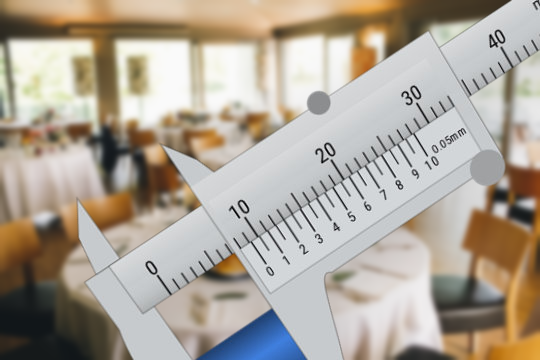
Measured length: mm 9.2
